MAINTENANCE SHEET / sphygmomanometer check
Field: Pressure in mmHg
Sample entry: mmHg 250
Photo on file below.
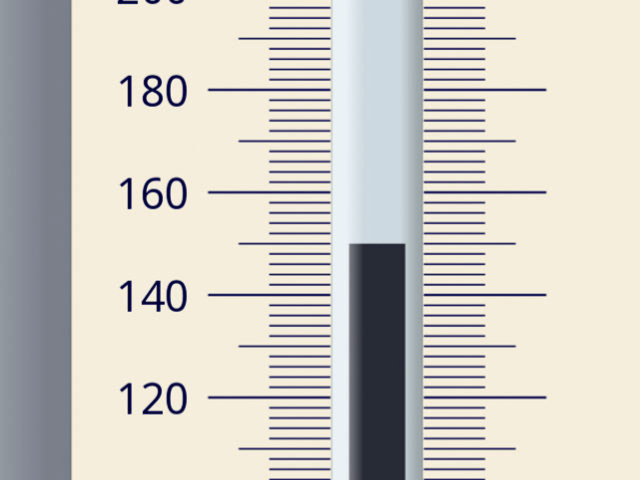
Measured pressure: mmHg 150
